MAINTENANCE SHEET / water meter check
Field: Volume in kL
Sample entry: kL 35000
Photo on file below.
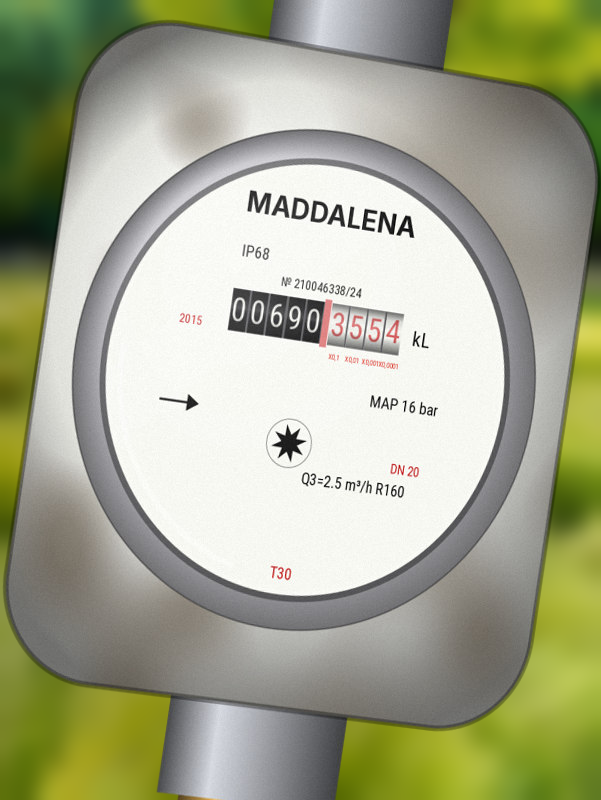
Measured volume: kL 690.3554
